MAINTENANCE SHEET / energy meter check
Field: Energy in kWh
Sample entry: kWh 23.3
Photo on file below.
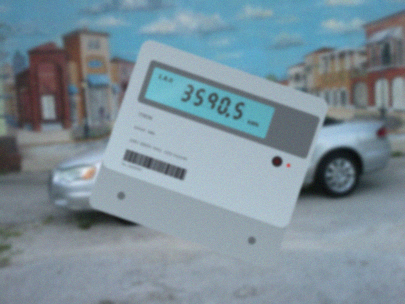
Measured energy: kWh 3590.5
